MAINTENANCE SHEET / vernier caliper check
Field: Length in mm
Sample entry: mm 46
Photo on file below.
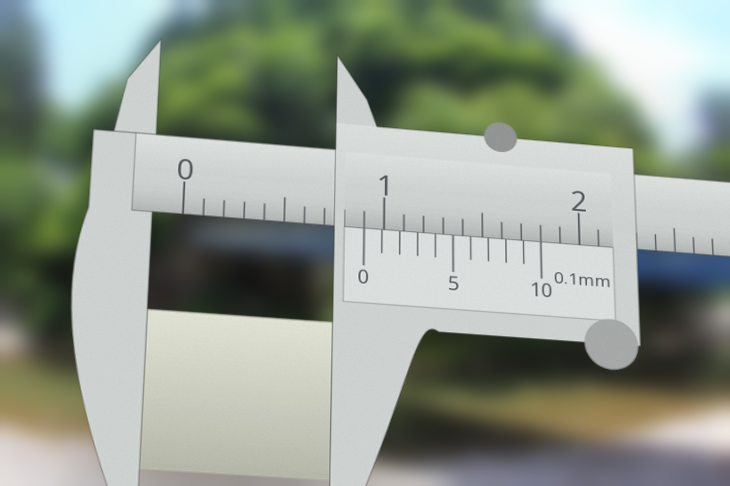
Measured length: mm 9.0
